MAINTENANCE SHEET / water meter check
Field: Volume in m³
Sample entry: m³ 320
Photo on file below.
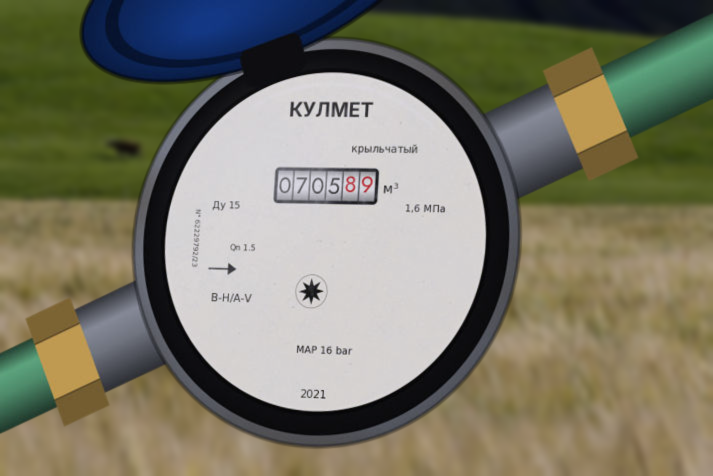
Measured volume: m³ 705.89
